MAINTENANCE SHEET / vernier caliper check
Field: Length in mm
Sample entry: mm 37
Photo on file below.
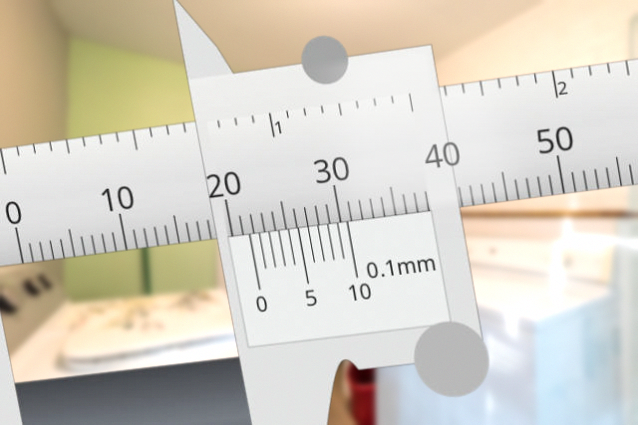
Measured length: mm 21.6
